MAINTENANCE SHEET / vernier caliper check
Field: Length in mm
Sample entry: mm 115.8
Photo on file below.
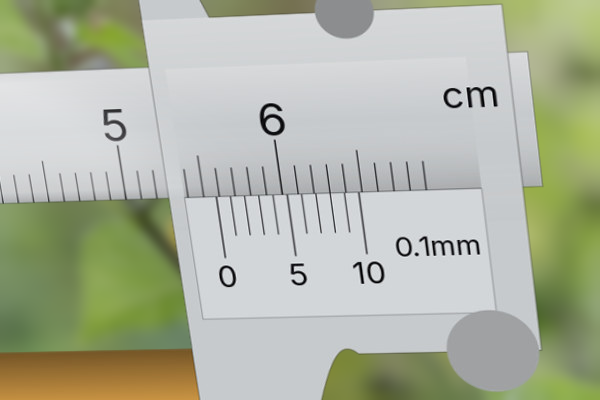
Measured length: mm 55.8
